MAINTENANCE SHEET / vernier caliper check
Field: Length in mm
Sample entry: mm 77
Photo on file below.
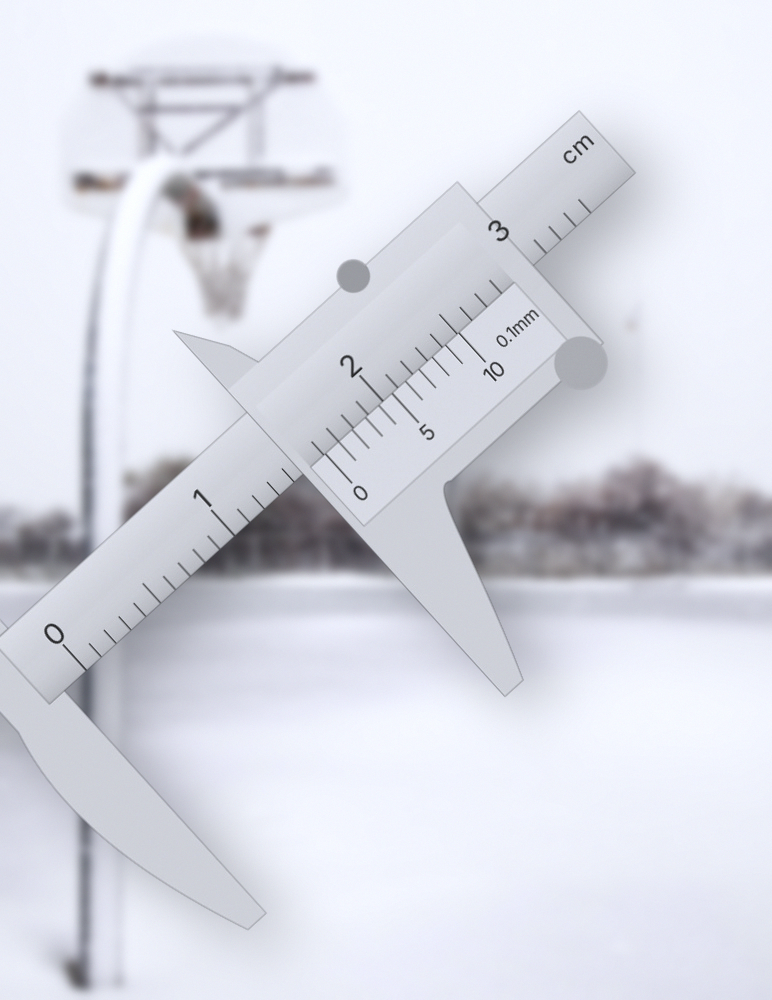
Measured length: mm 16.1
